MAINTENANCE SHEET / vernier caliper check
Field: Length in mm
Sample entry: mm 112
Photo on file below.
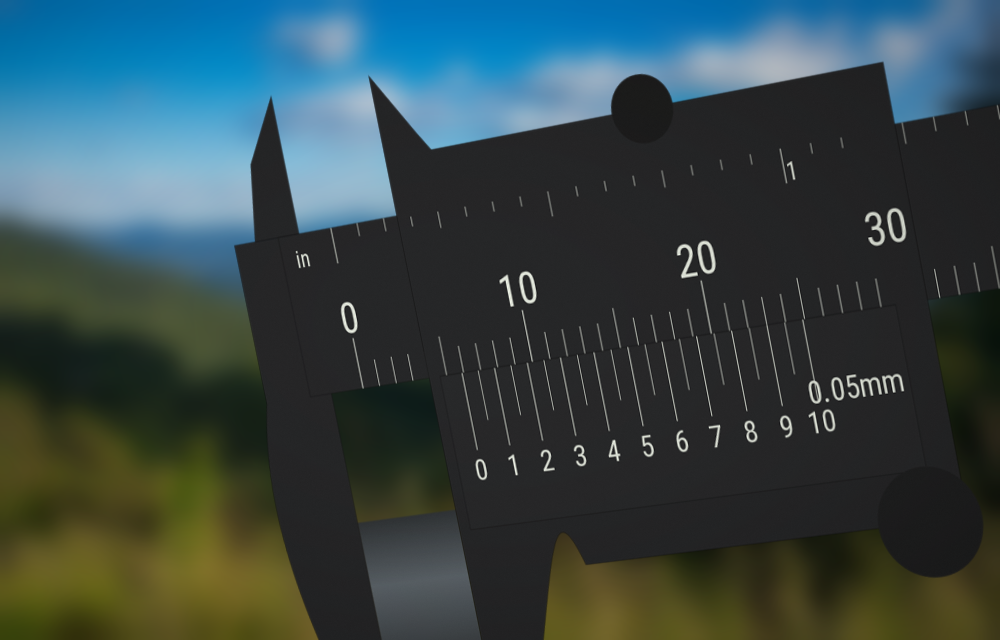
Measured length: mm 5.9
